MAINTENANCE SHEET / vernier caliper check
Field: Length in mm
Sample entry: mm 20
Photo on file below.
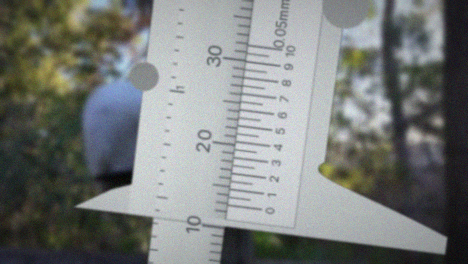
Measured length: mm 12.8
